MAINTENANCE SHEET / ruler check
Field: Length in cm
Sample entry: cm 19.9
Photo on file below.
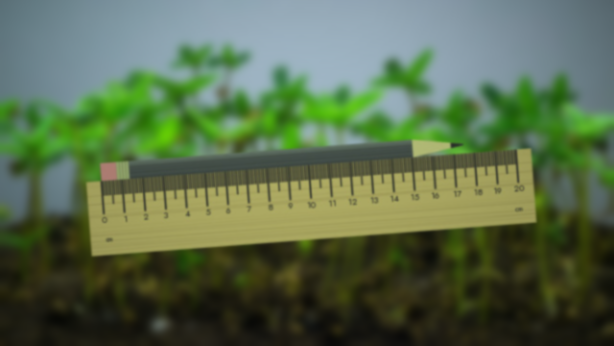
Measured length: cm 17.5
